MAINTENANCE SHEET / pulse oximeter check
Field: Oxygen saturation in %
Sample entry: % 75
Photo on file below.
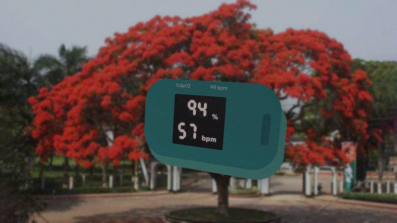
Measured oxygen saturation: % 94
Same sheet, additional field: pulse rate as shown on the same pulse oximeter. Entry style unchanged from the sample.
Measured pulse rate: bpm 57
